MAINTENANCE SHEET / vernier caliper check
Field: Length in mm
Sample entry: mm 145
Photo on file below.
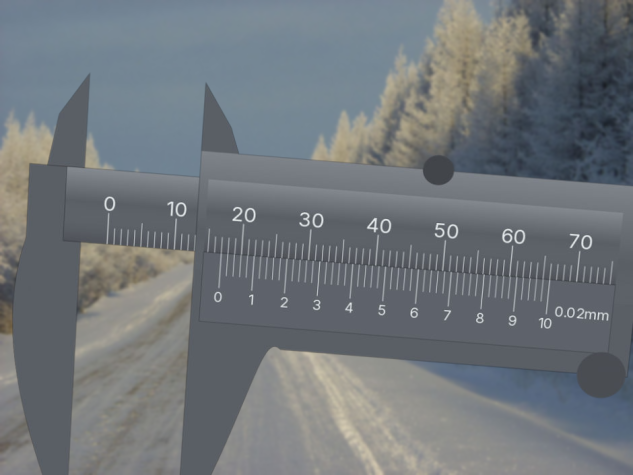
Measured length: mm 17.0
